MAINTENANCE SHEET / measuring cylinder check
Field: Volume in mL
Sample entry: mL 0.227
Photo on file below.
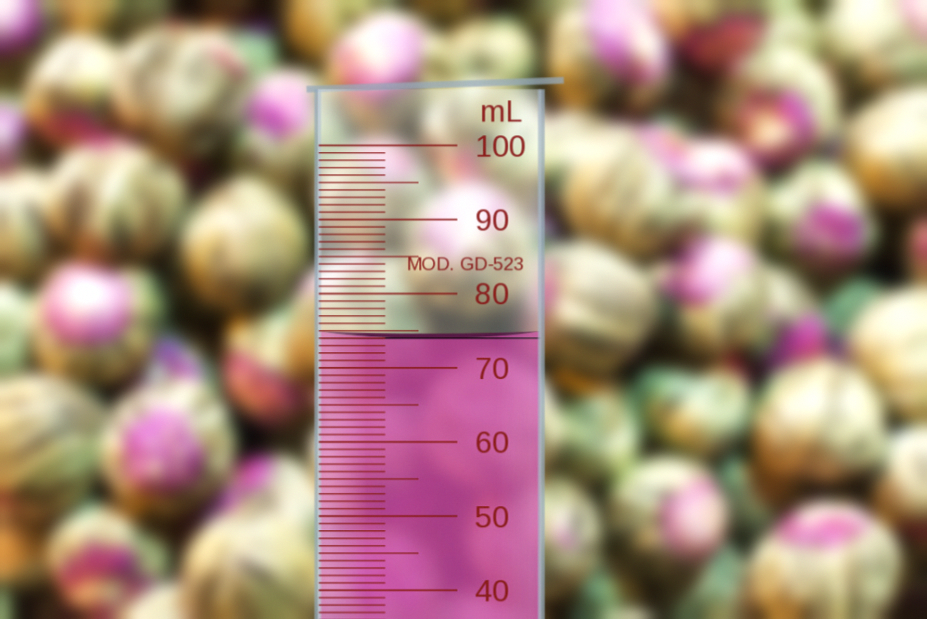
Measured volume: mL 74
